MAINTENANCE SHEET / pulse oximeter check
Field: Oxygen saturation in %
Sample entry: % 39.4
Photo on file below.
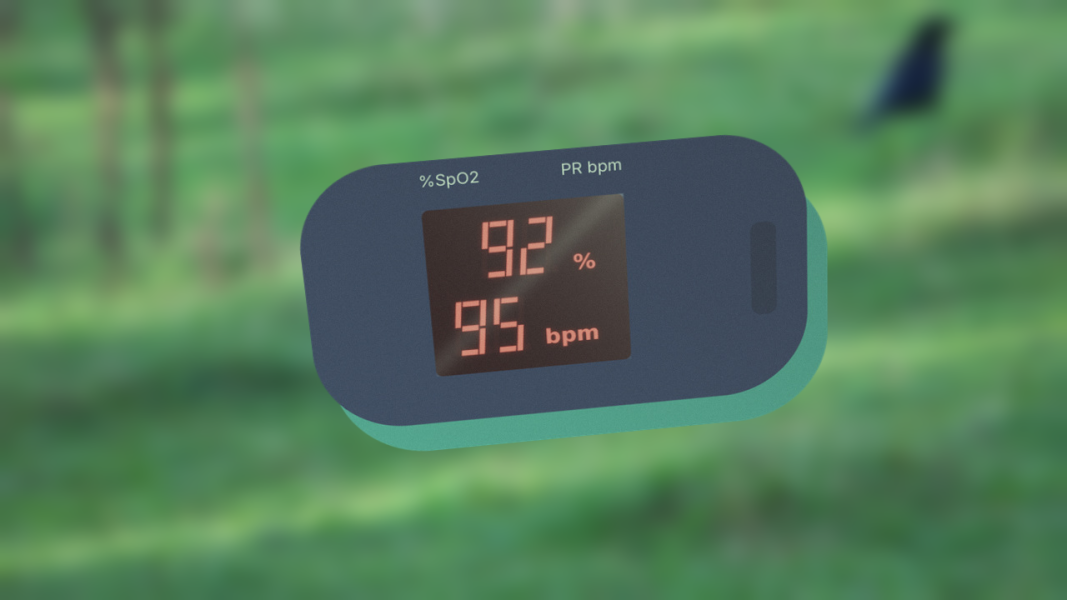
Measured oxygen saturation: % 92
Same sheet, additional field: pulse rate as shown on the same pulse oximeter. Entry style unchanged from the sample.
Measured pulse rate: bpm 95
